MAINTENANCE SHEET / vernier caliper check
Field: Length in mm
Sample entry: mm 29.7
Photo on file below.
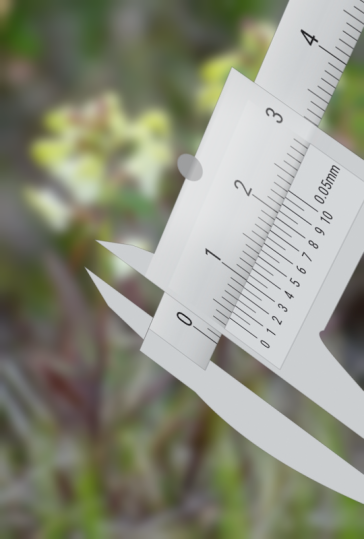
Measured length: mm 4.2
